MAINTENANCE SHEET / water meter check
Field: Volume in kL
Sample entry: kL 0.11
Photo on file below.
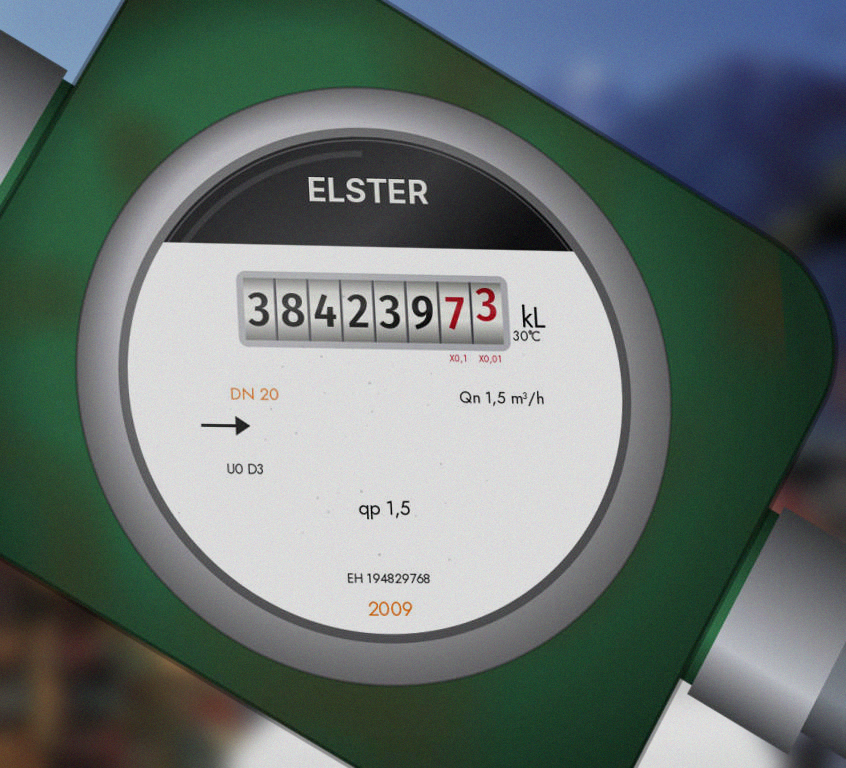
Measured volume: kL 384239.73
